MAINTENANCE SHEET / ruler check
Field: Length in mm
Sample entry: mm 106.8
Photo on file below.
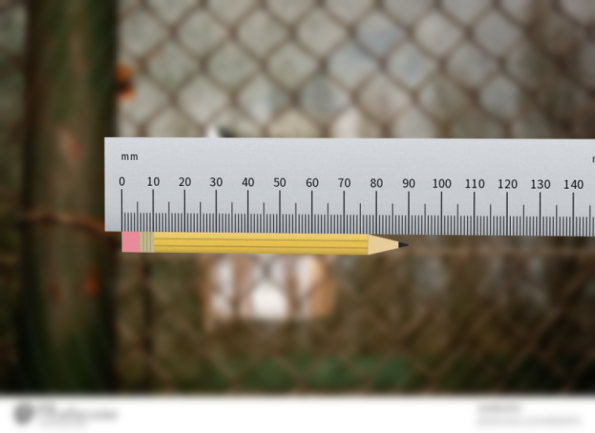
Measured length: mm 90
